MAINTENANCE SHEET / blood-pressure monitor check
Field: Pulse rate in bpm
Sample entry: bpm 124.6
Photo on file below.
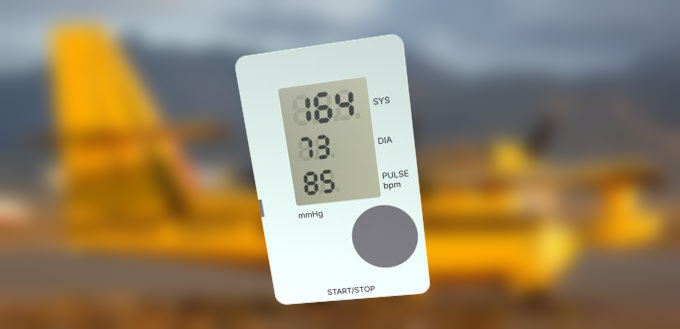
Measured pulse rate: bpm 85
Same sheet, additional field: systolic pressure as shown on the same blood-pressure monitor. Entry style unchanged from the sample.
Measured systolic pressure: mmHg 164
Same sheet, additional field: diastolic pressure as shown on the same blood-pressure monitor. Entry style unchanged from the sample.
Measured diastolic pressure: mmHg 73
